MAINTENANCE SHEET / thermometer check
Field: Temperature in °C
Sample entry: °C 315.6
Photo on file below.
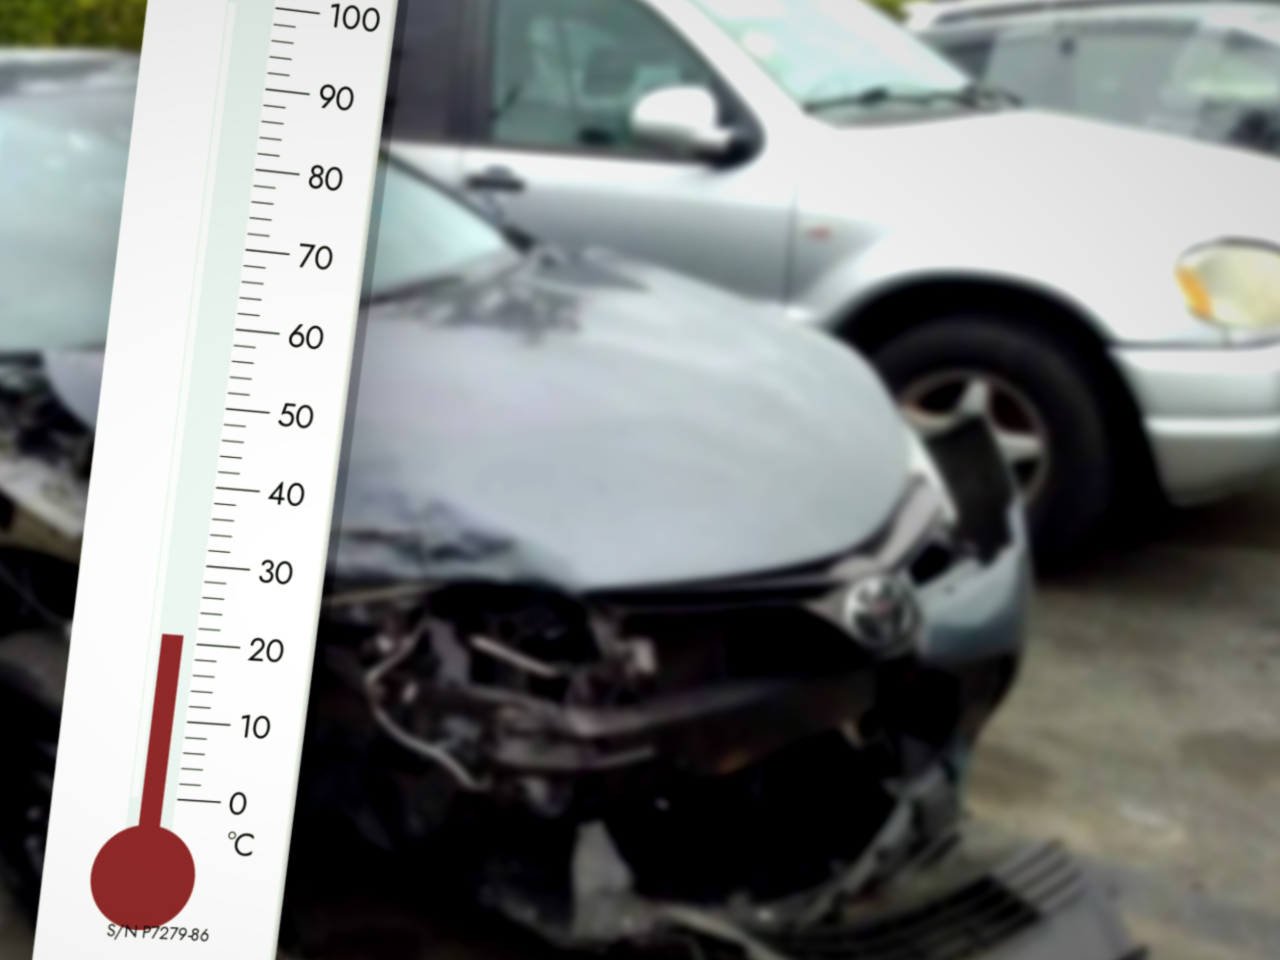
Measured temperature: °C 21
